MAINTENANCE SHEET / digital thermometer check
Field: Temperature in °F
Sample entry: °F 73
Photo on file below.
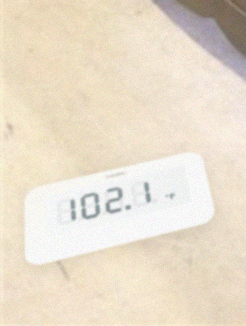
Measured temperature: °F 102.1
